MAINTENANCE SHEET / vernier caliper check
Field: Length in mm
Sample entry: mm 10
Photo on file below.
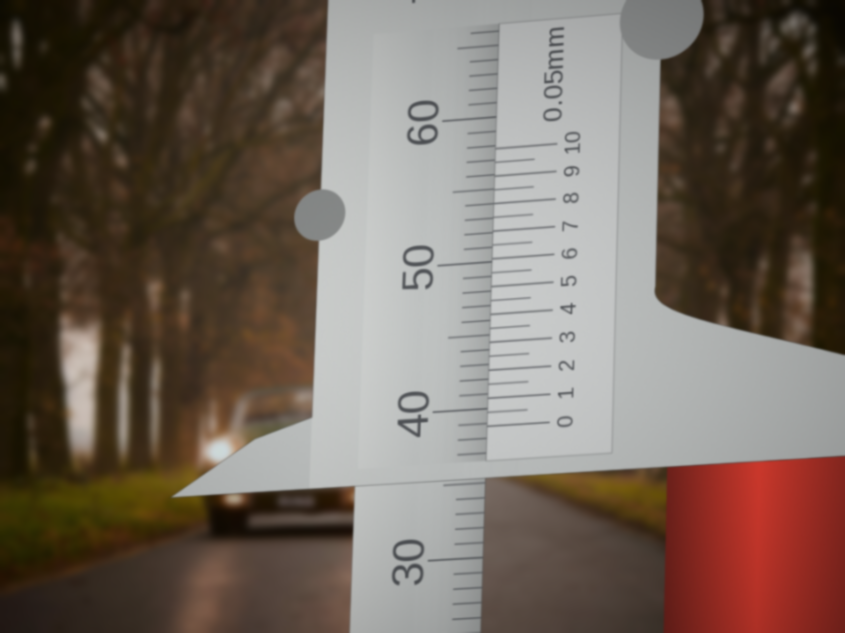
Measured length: mm 38.8
